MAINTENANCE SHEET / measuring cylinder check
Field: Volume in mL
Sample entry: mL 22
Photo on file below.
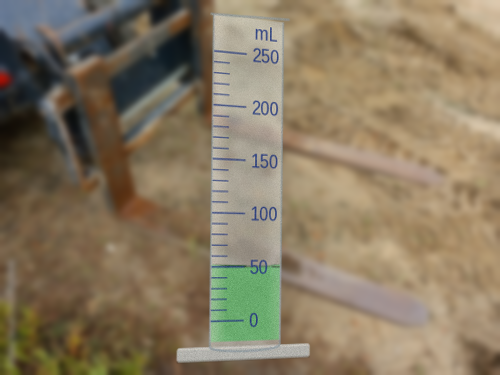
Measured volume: mL 50
